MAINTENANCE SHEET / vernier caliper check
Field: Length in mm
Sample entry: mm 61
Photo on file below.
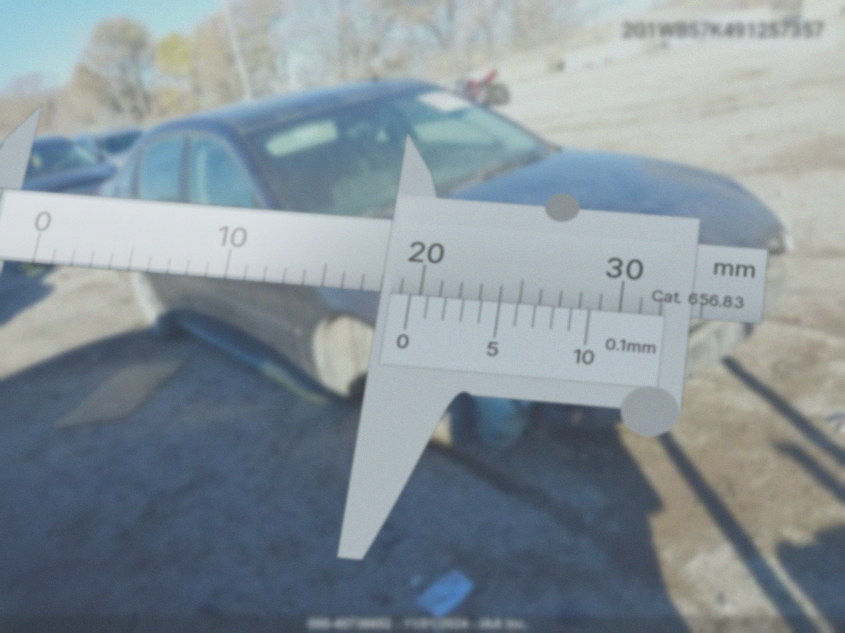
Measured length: mm 19.5
